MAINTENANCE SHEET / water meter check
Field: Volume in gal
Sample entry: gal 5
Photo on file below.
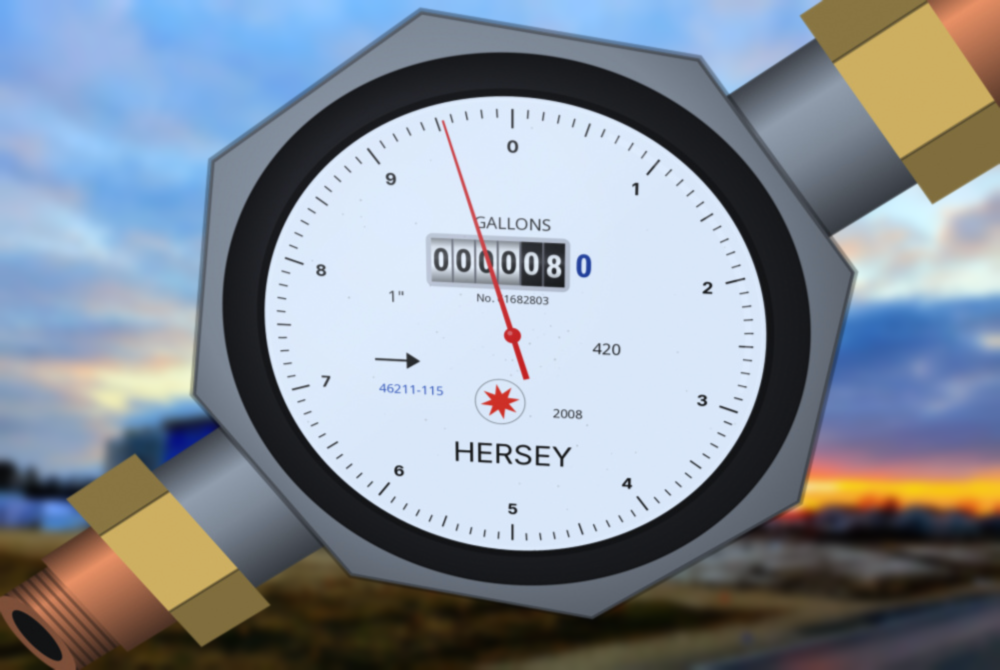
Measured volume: gal 79.5
